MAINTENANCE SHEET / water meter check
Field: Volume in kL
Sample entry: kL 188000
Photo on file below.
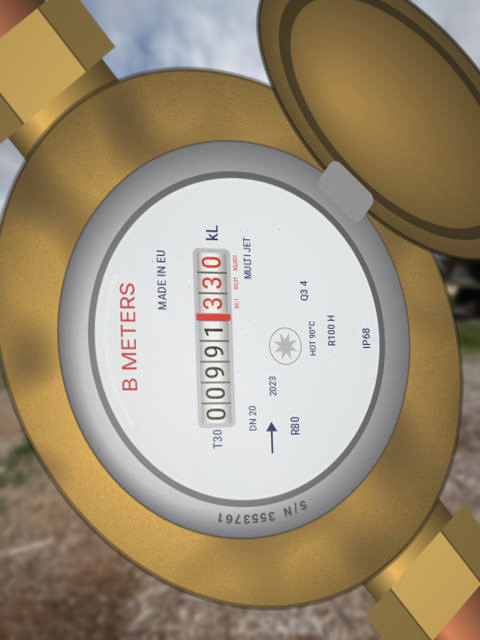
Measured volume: kL 991.330
